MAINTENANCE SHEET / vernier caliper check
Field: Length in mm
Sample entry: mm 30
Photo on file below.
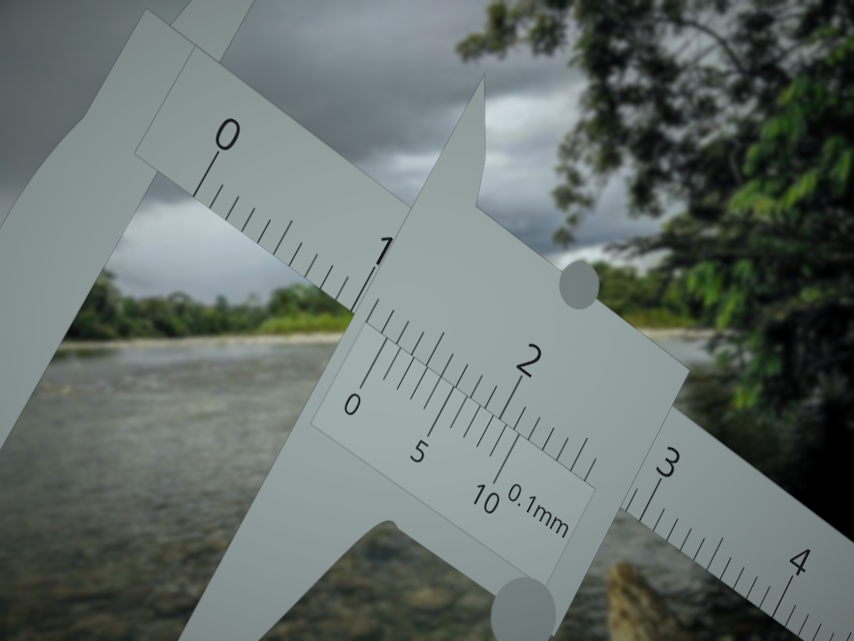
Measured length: mm 12.4
